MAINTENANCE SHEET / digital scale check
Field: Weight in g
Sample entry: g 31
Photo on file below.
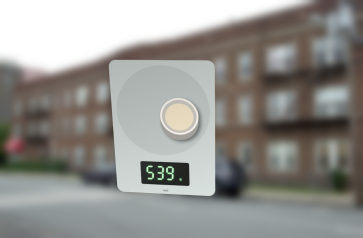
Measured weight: g 539
